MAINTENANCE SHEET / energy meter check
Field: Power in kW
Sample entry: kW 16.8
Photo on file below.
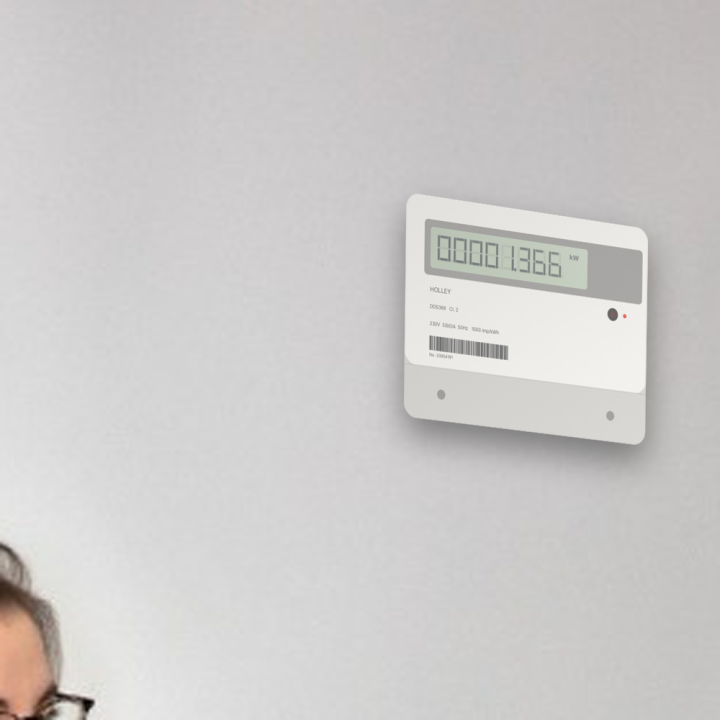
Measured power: kW 1.366
